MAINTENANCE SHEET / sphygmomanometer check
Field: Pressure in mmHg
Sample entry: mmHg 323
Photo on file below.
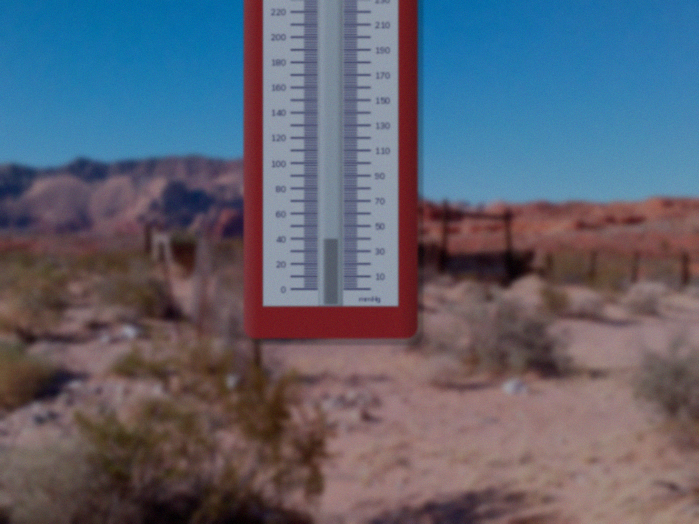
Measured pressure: mmHg 40
